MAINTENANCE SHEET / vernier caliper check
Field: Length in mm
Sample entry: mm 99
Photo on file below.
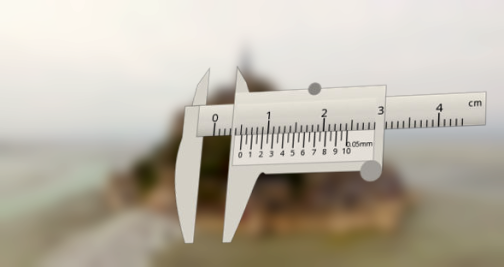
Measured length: mm 5.2
